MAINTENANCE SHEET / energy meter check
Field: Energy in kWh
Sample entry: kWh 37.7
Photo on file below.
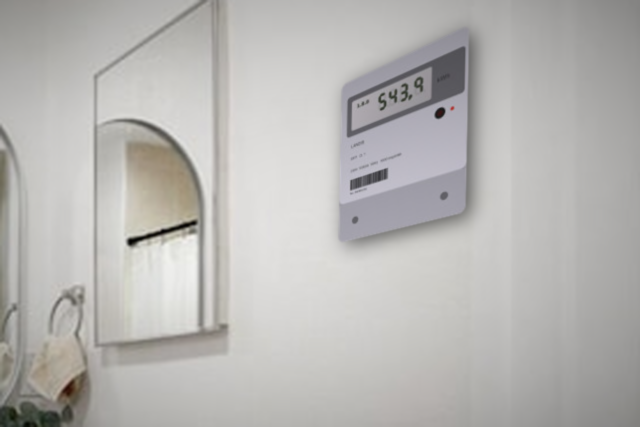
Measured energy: kWh 543.9
